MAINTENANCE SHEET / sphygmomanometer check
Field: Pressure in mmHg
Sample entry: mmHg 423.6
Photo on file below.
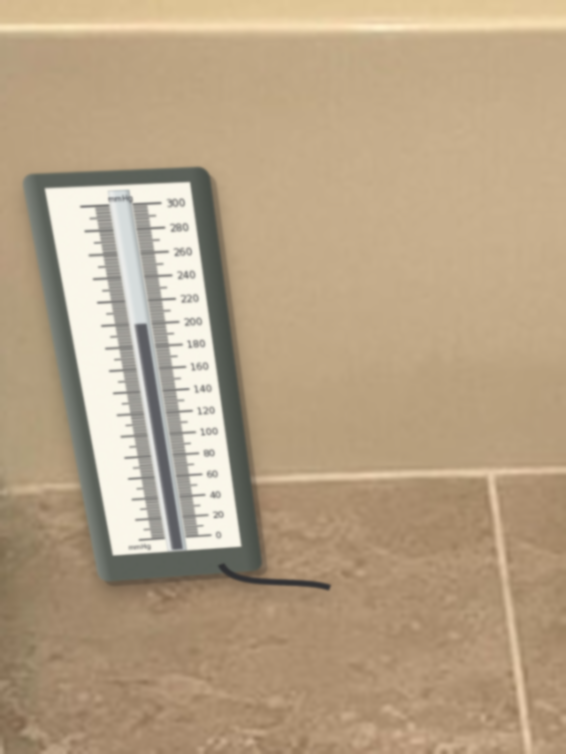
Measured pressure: mmHg 200
